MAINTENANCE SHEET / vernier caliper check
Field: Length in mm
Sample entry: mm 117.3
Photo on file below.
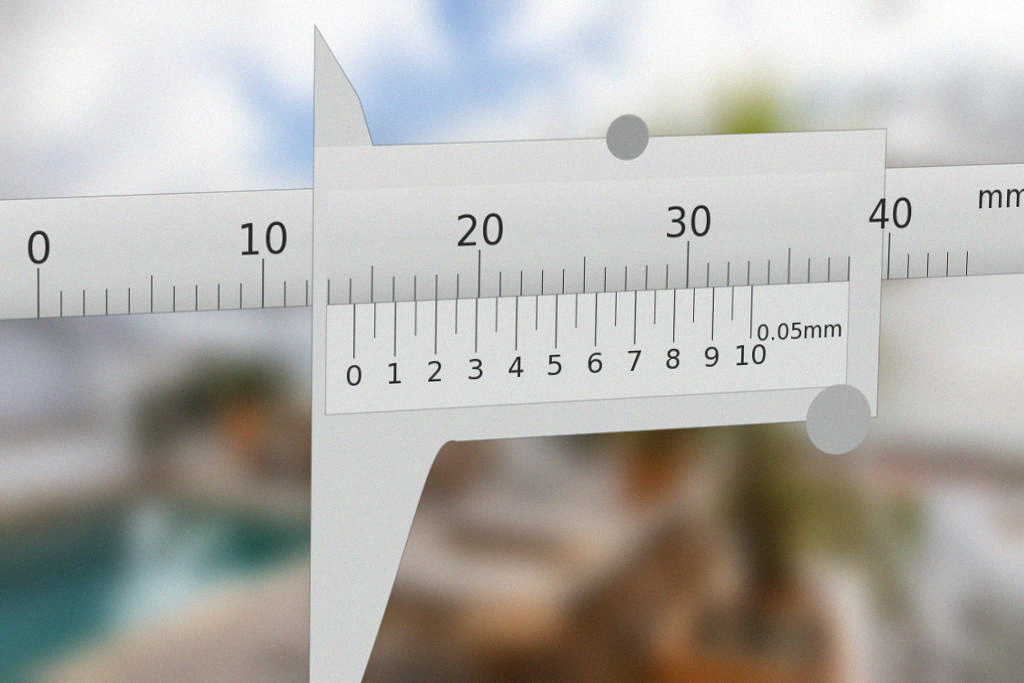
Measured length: mm 14.2
